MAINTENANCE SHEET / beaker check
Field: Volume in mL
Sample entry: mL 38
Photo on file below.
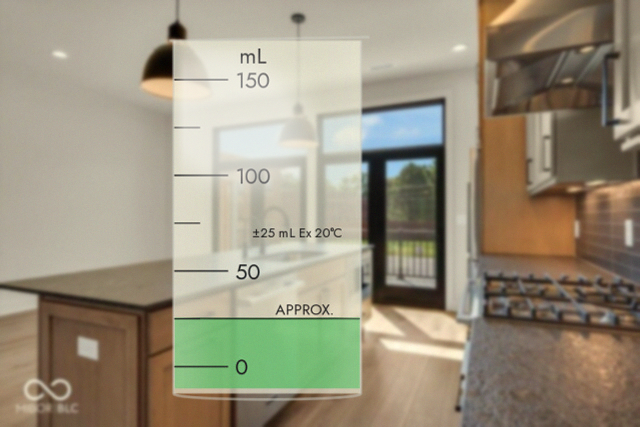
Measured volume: mL 25
